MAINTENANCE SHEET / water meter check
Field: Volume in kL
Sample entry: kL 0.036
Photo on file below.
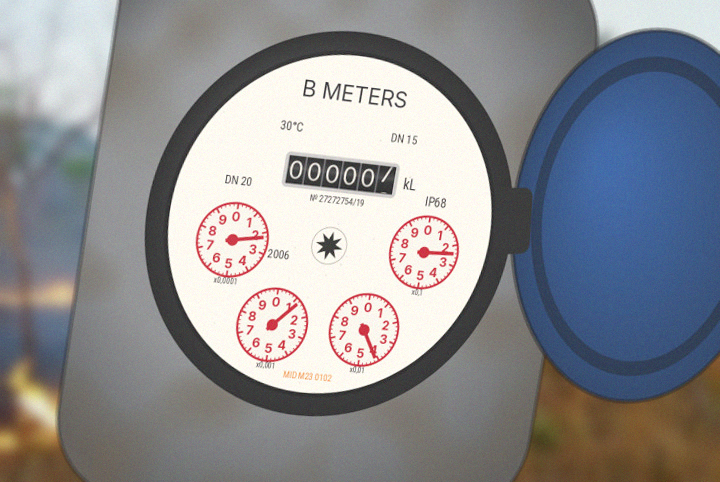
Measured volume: kL 7.2412
